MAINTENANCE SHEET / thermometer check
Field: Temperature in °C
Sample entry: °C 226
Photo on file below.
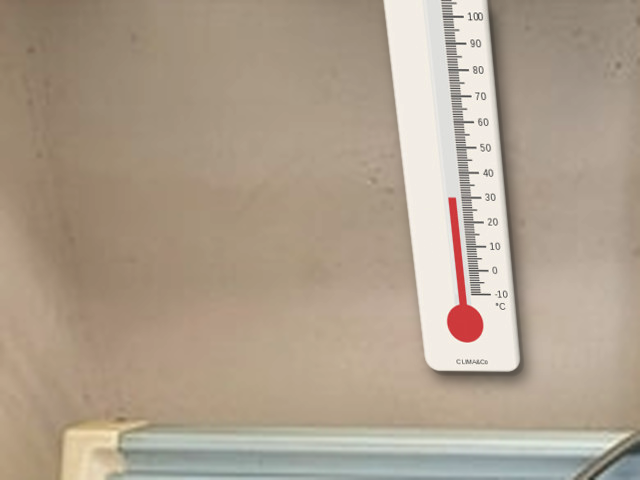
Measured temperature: °C 30
